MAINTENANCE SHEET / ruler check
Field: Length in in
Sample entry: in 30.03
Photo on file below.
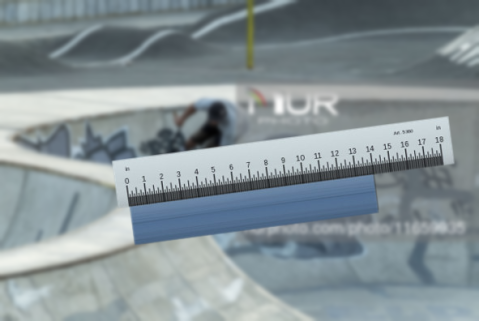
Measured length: in 14
